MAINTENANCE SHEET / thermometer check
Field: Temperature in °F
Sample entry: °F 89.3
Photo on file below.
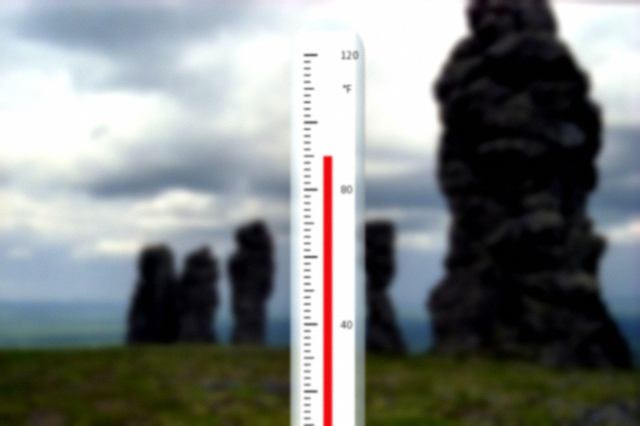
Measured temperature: °F 90
